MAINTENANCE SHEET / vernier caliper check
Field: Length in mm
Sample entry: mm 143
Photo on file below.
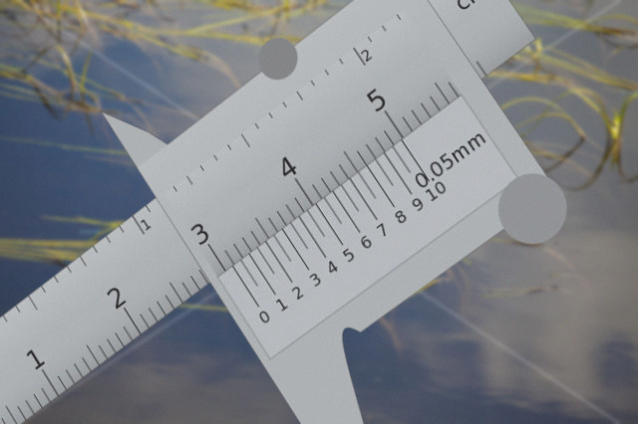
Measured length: mm 30.8
